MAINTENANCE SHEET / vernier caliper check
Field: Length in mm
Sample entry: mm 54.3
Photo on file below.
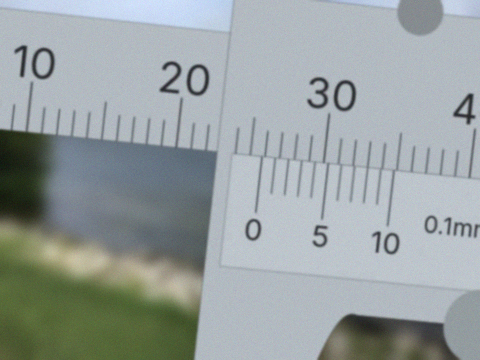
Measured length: mm 25.8
